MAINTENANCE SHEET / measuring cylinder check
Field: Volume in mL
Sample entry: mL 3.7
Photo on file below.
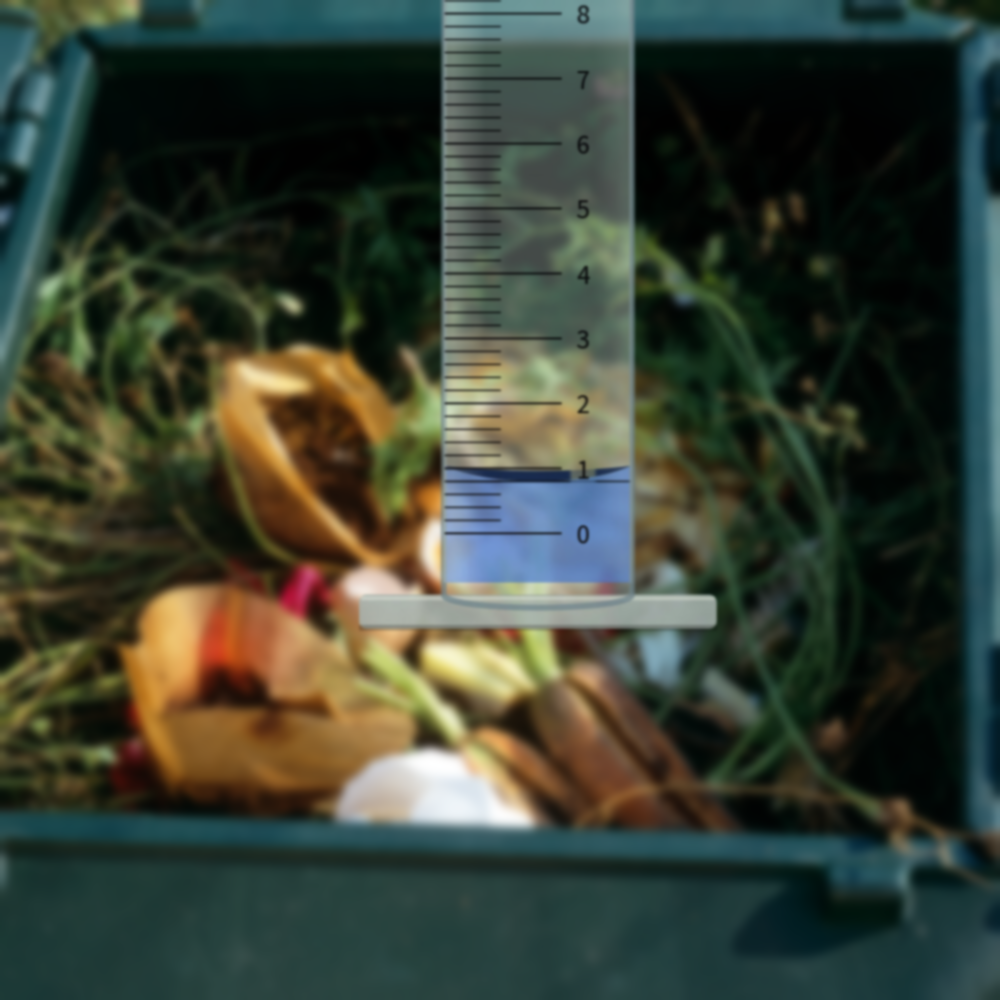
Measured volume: mL 0.8
